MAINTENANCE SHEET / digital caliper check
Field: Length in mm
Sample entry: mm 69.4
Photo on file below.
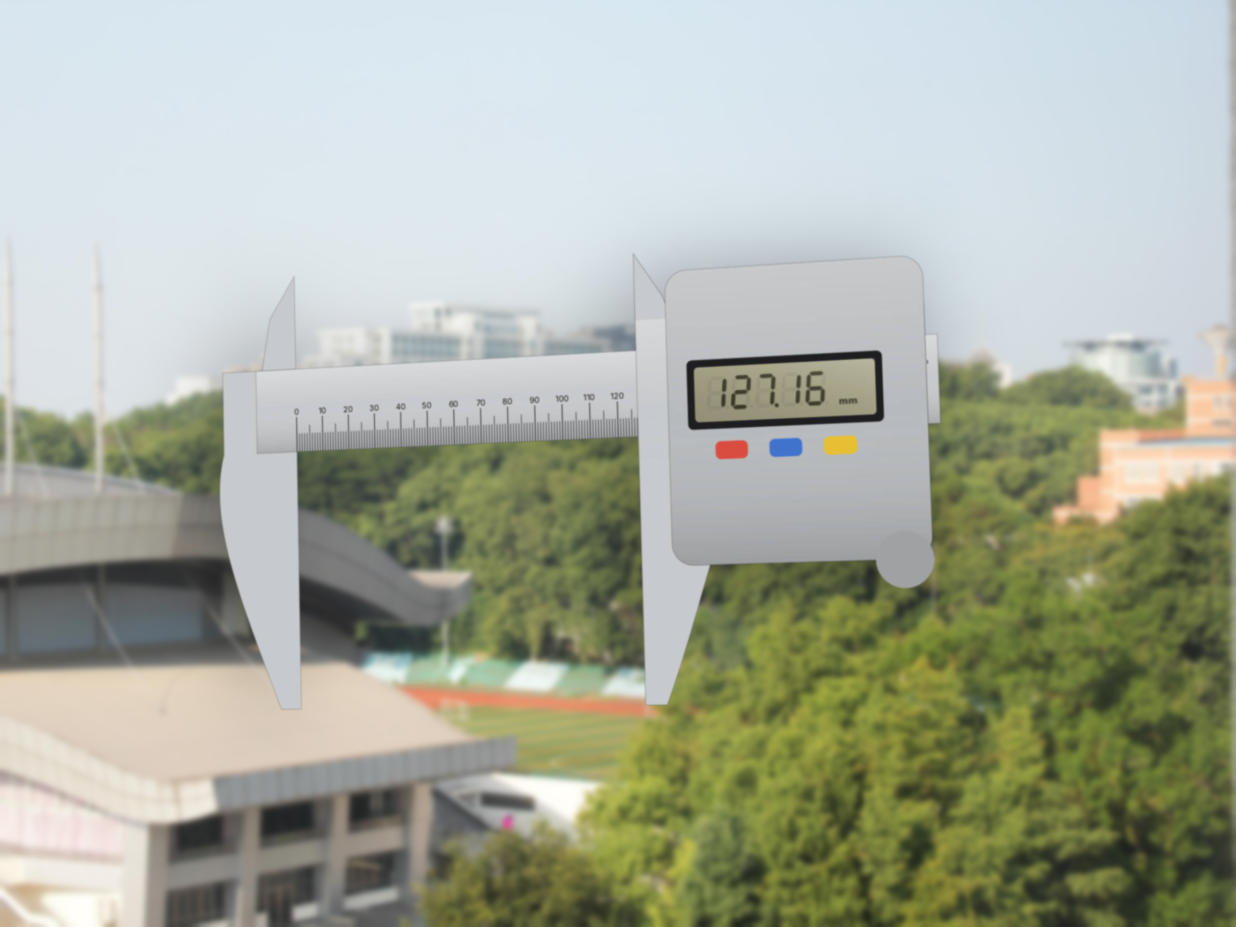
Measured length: mm 127.16
